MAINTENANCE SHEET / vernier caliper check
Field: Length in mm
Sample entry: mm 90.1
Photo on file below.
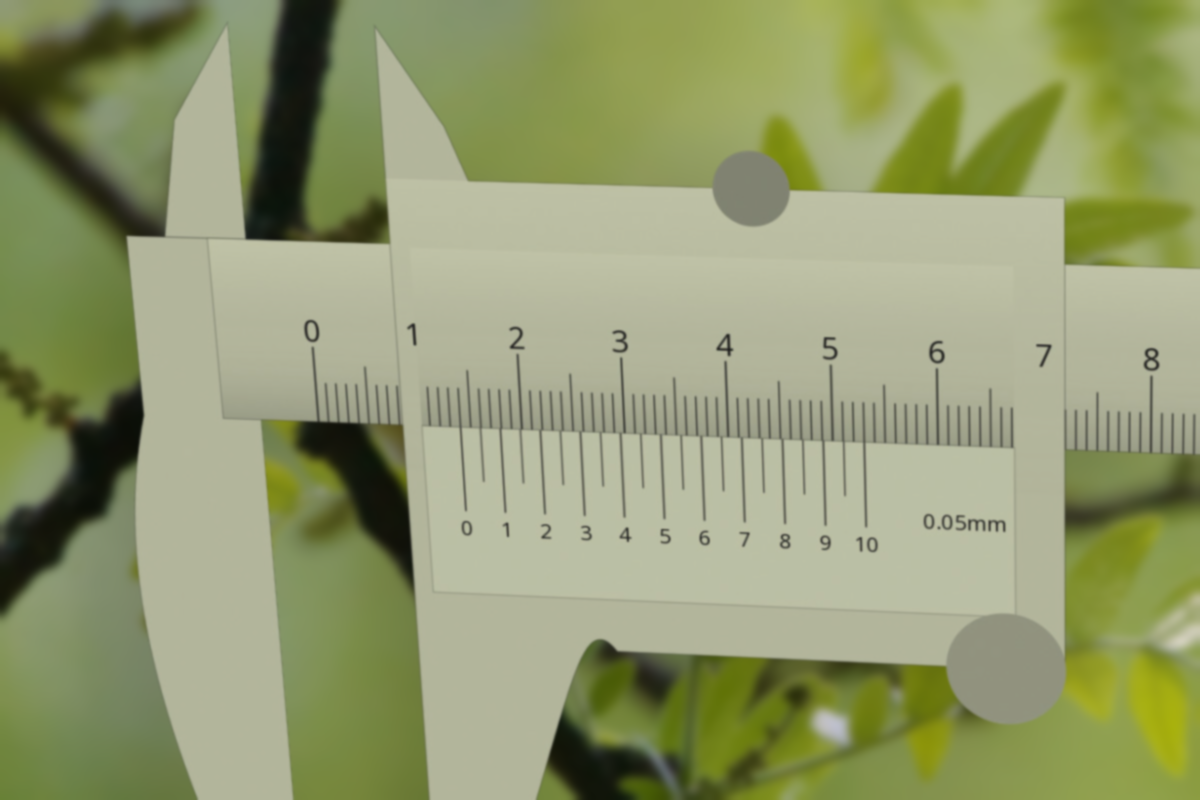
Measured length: mm 14.0
